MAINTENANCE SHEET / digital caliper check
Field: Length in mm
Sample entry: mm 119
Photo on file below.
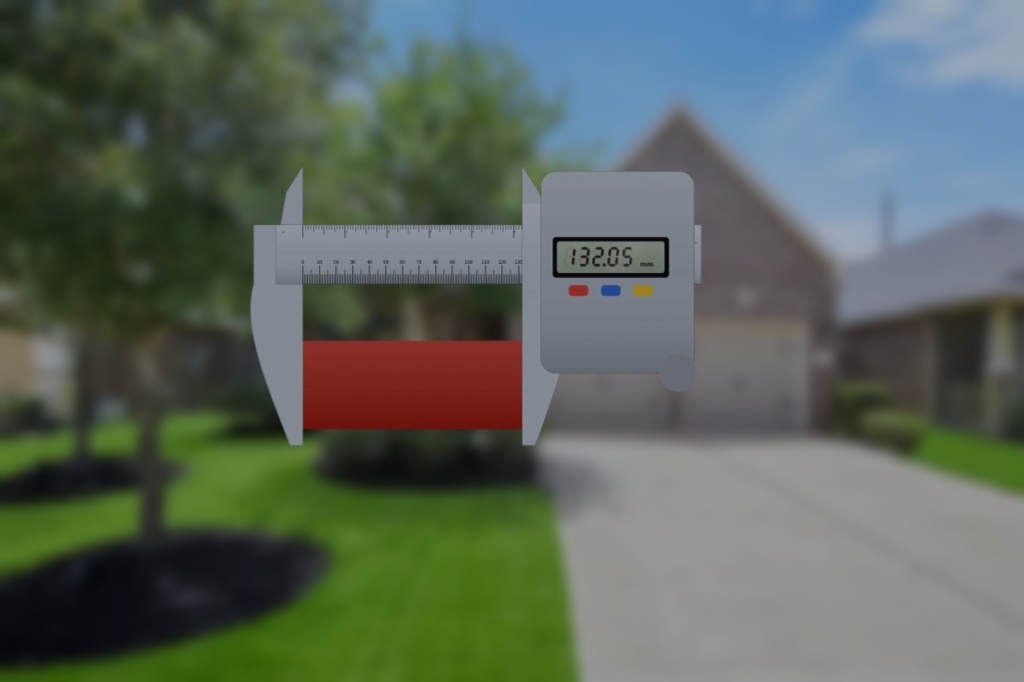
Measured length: mm 132.05
